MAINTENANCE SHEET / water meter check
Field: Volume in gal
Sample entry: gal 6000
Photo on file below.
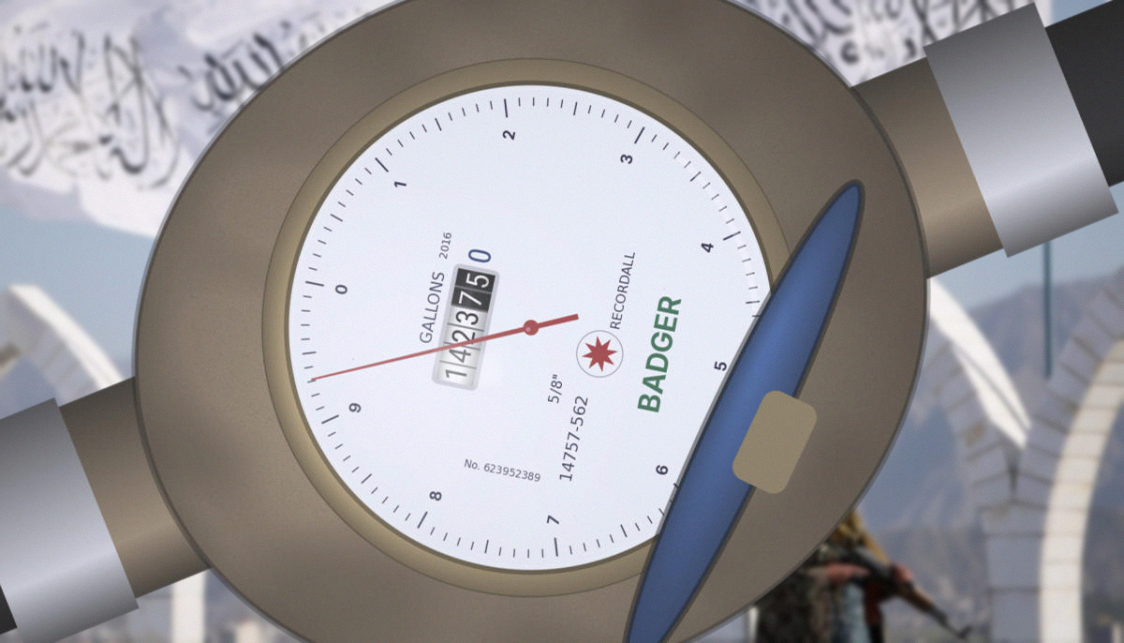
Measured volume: gal 1423749.3
